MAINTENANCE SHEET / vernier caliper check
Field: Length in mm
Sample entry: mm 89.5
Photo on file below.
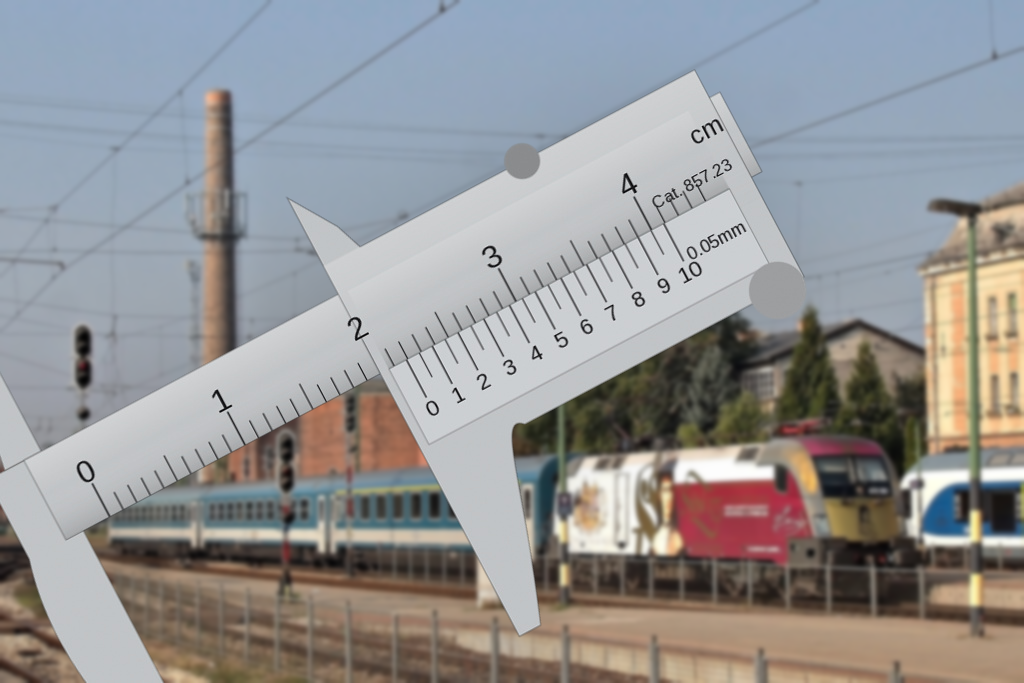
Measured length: mm 21.9
